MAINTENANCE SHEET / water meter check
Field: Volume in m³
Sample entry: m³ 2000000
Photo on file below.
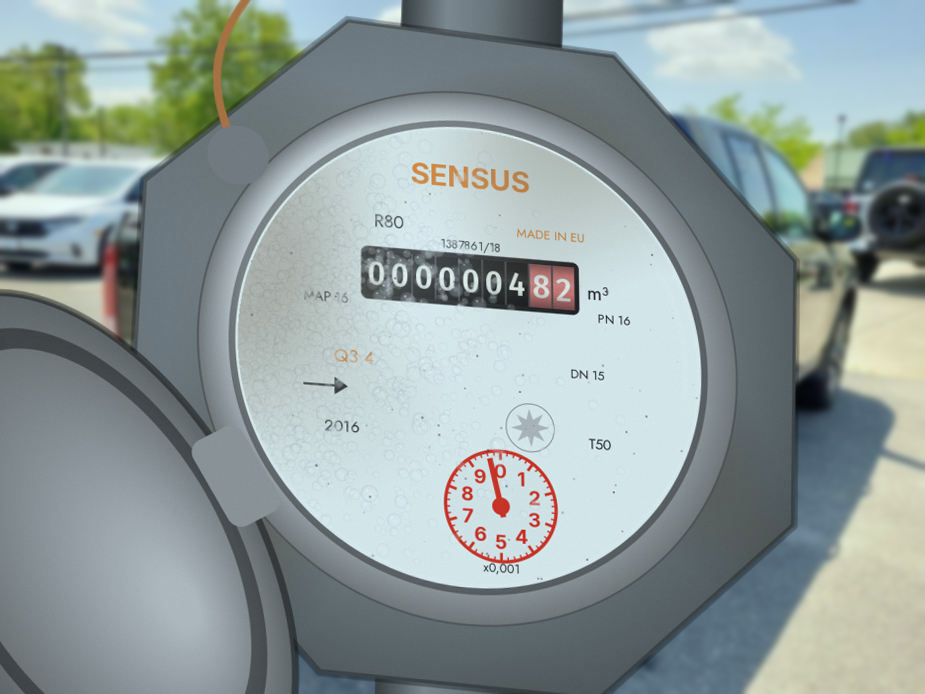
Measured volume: m³ 4.819
